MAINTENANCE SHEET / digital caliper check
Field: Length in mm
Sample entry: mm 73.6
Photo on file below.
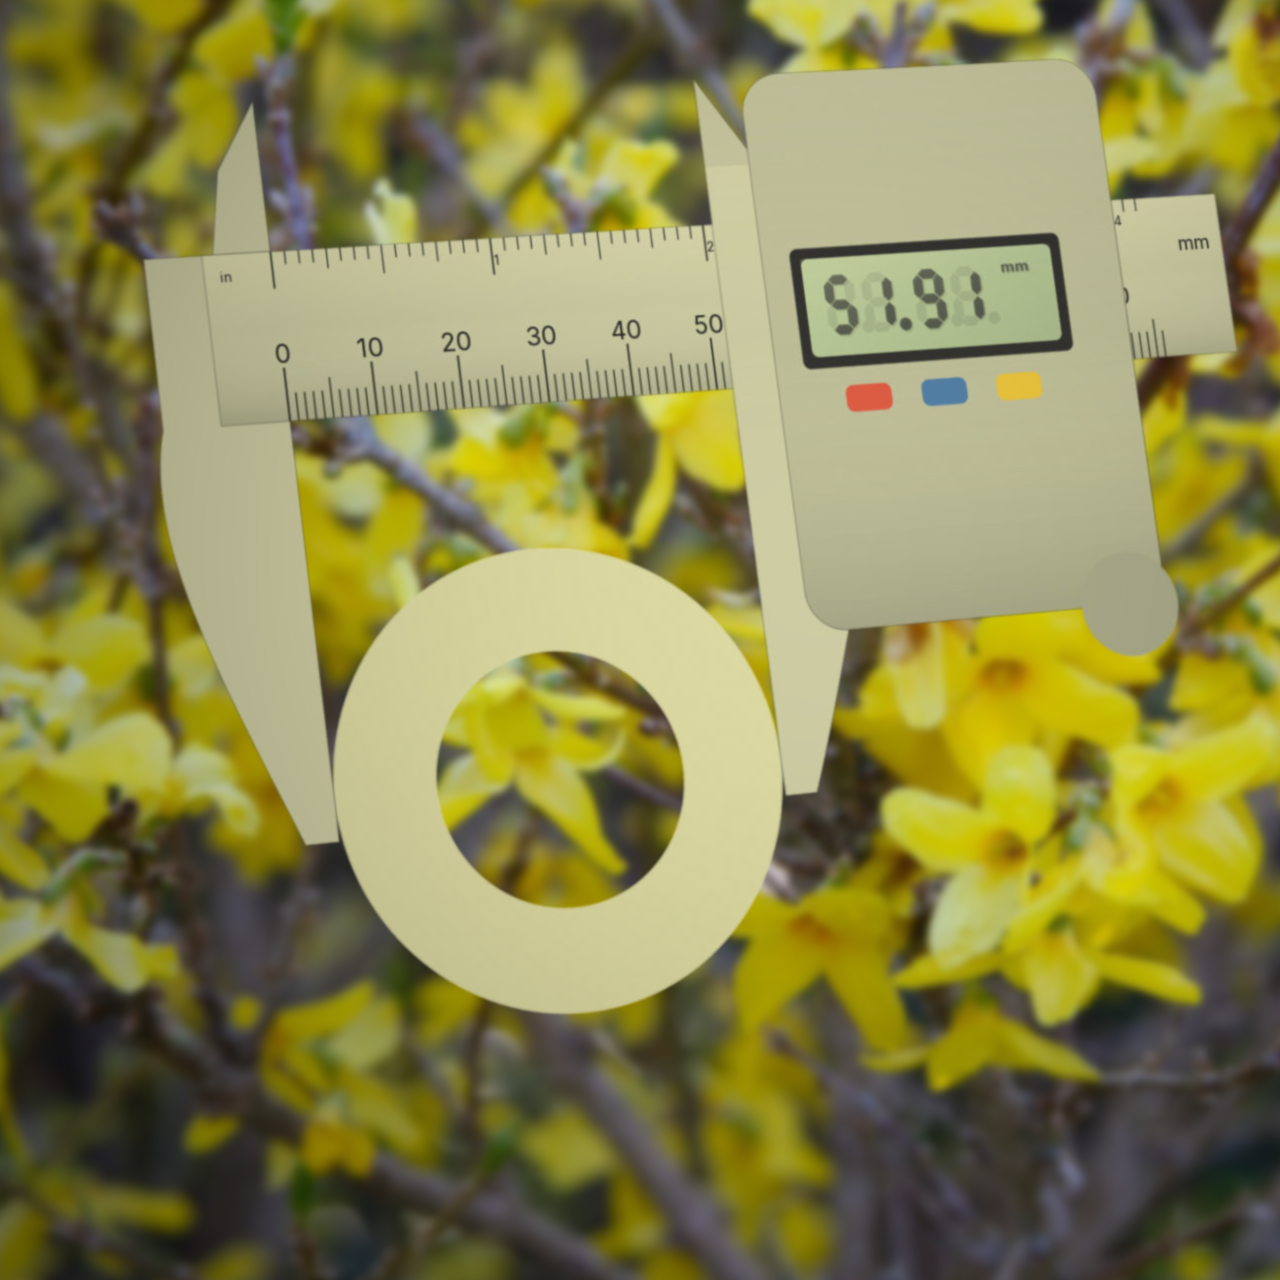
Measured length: mm 51.91
